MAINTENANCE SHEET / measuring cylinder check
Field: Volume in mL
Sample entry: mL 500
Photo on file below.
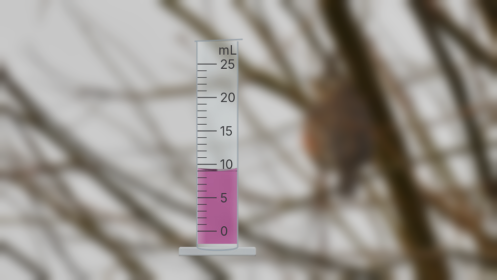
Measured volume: mL 9
